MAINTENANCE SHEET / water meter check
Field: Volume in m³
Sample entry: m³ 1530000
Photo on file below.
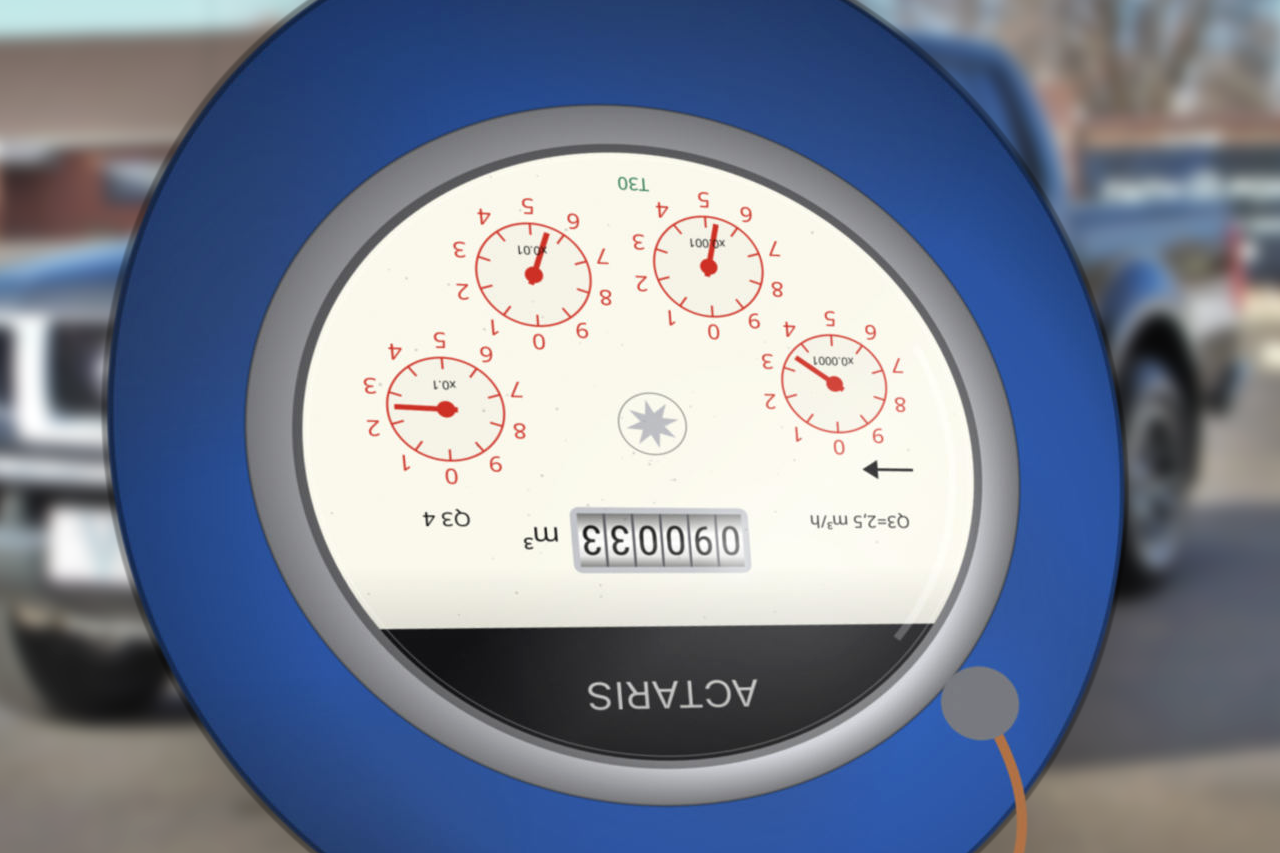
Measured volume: m³ 90033.2553
